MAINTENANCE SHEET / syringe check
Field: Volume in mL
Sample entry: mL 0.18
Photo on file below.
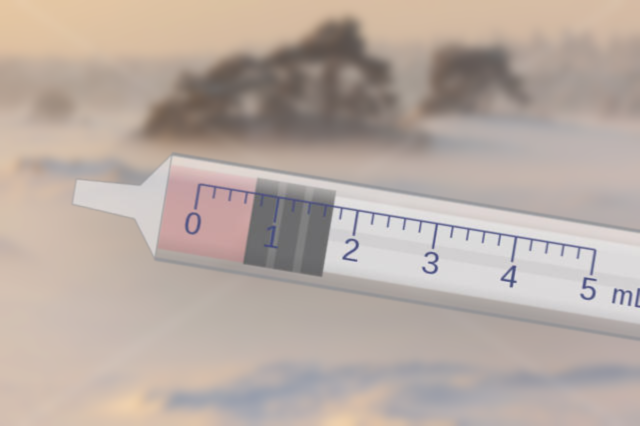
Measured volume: mL 0.7
